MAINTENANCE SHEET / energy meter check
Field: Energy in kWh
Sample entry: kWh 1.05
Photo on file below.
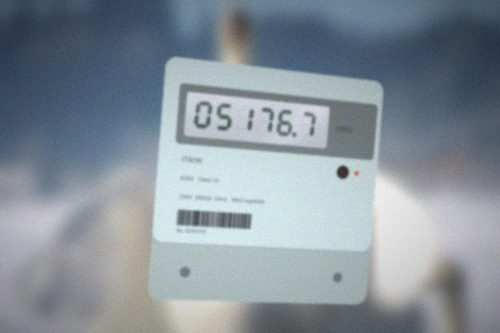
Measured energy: kWh 5176.7
